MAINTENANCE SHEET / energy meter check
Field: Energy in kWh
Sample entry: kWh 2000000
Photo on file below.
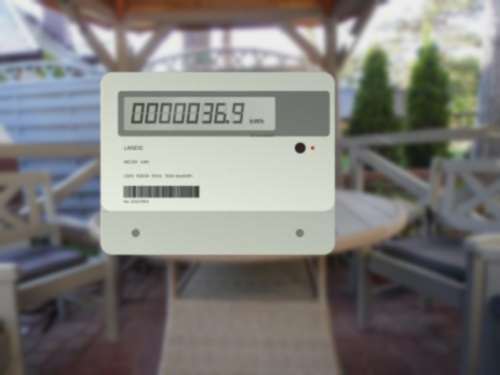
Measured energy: kWh 36.9
